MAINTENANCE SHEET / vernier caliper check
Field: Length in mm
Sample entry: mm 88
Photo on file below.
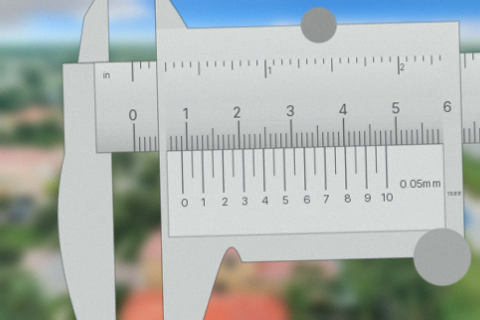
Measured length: mm 9.0
